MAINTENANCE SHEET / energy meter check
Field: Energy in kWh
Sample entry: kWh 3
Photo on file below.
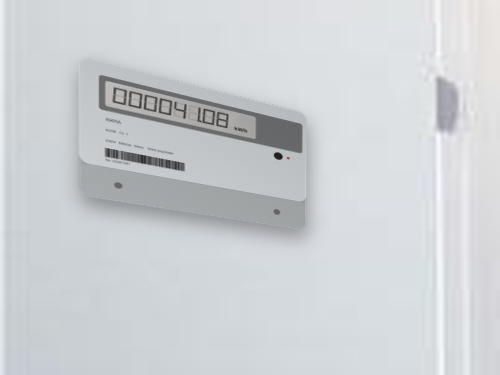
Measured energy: kWh 41.08
